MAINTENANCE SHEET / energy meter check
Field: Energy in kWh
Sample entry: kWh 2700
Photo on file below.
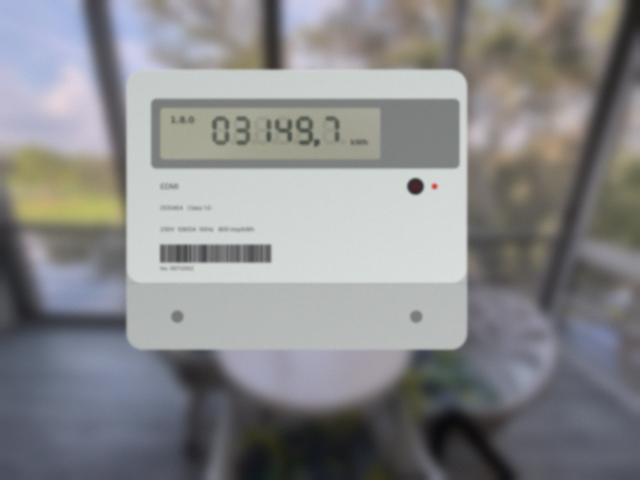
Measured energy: kWh 3149.7
